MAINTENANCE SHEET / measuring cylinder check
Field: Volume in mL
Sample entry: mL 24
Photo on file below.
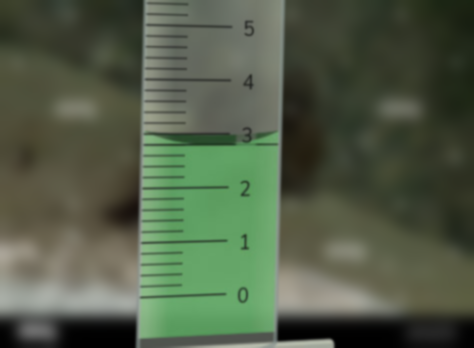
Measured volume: mL 2.8
